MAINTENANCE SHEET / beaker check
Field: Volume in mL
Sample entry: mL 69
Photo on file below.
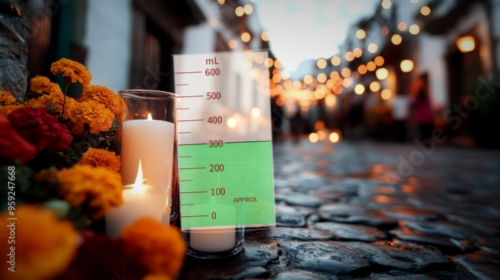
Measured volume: mL 300
